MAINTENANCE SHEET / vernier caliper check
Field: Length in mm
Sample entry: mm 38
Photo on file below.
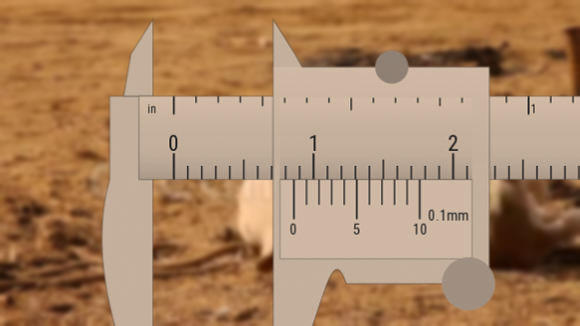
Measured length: mm 8.6
